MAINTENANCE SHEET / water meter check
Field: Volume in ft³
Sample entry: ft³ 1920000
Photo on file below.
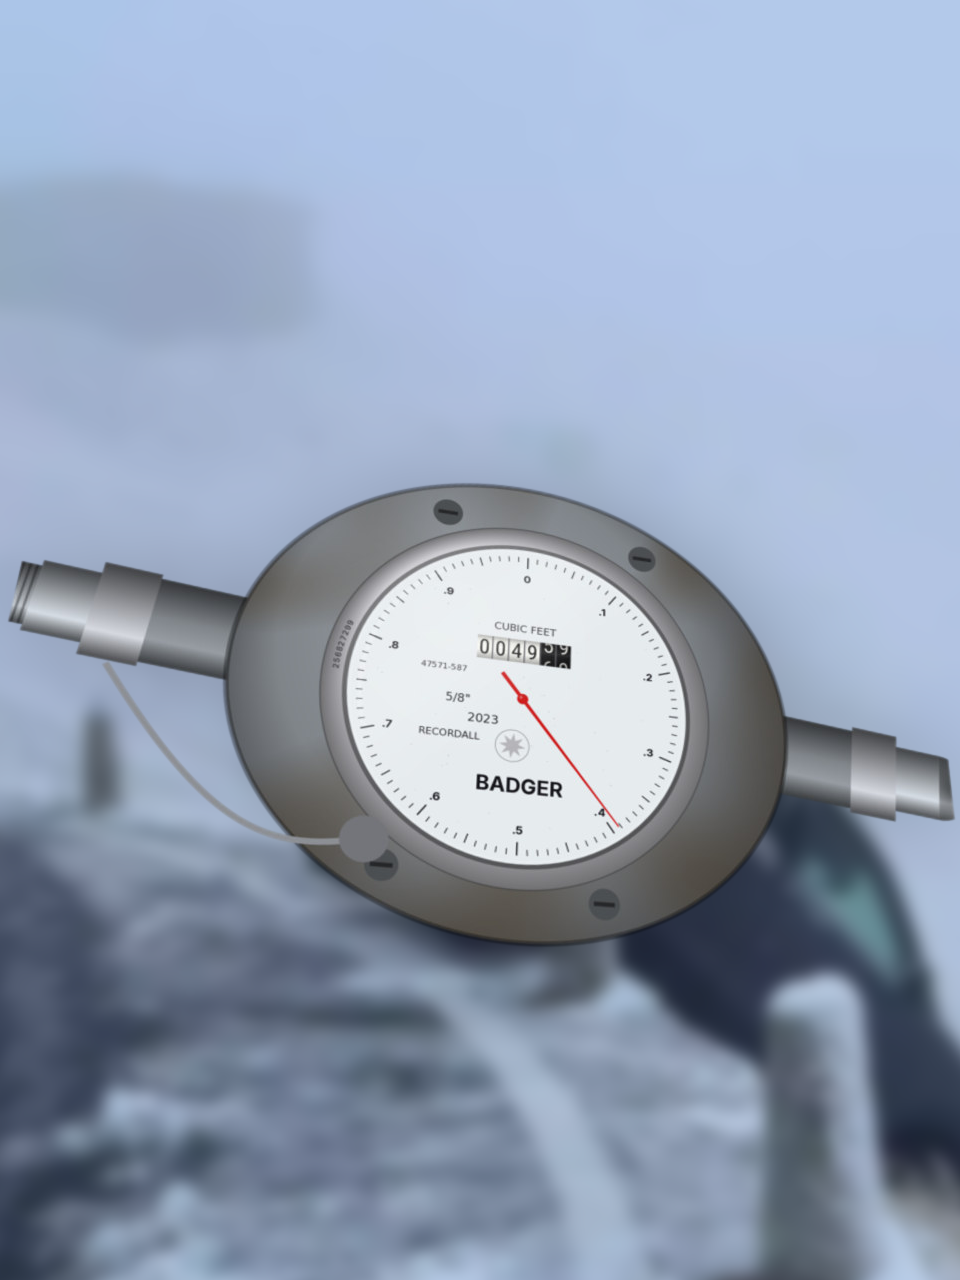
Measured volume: ft³ 4959.39
